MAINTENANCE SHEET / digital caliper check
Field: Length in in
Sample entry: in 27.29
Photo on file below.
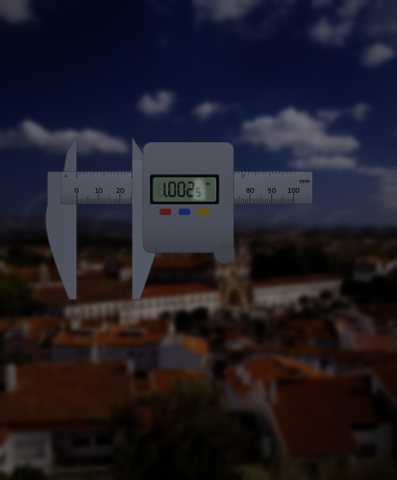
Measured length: in 1.0025
